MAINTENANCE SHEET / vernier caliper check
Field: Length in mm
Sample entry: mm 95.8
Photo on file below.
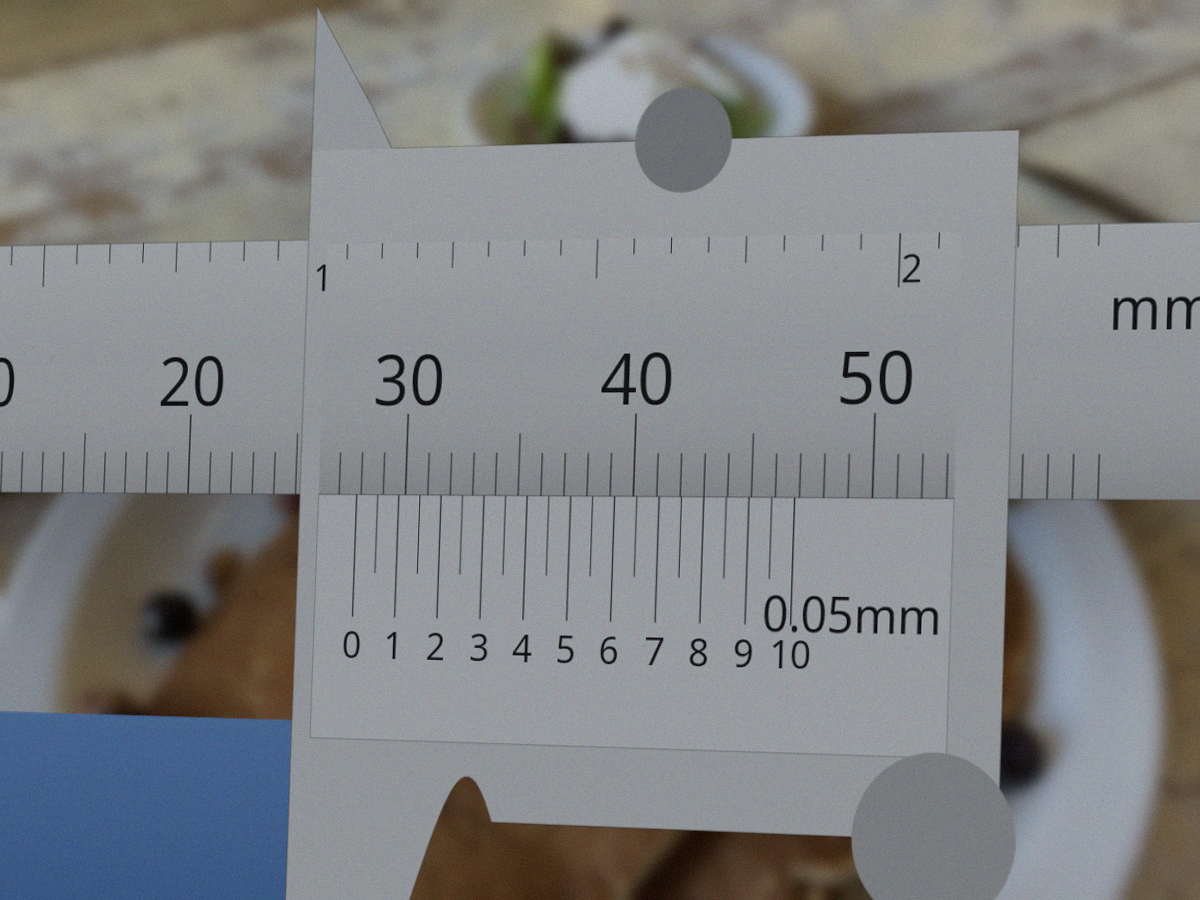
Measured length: mm 27.8
